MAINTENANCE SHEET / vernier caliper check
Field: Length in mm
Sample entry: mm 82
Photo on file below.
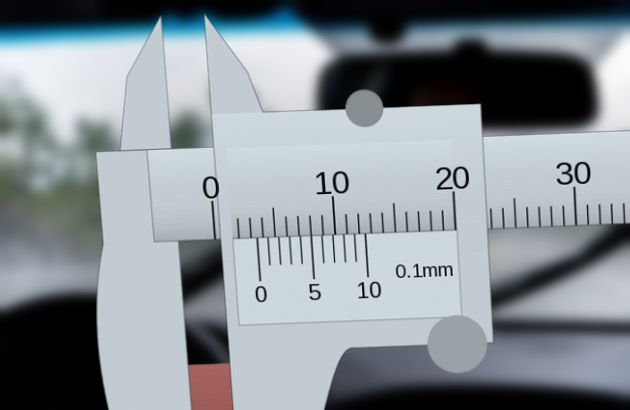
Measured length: mm 3.5
